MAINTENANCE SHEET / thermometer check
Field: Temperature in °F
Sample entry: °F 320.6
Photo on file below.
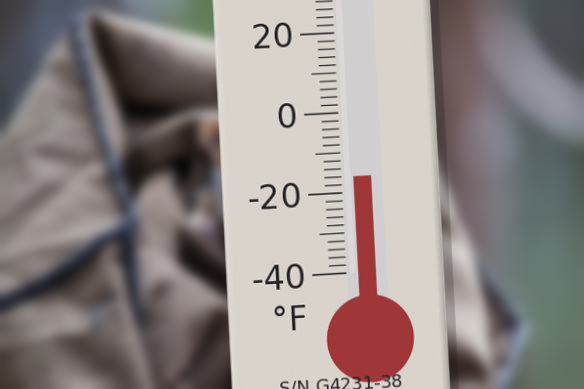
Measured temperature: °F -16
